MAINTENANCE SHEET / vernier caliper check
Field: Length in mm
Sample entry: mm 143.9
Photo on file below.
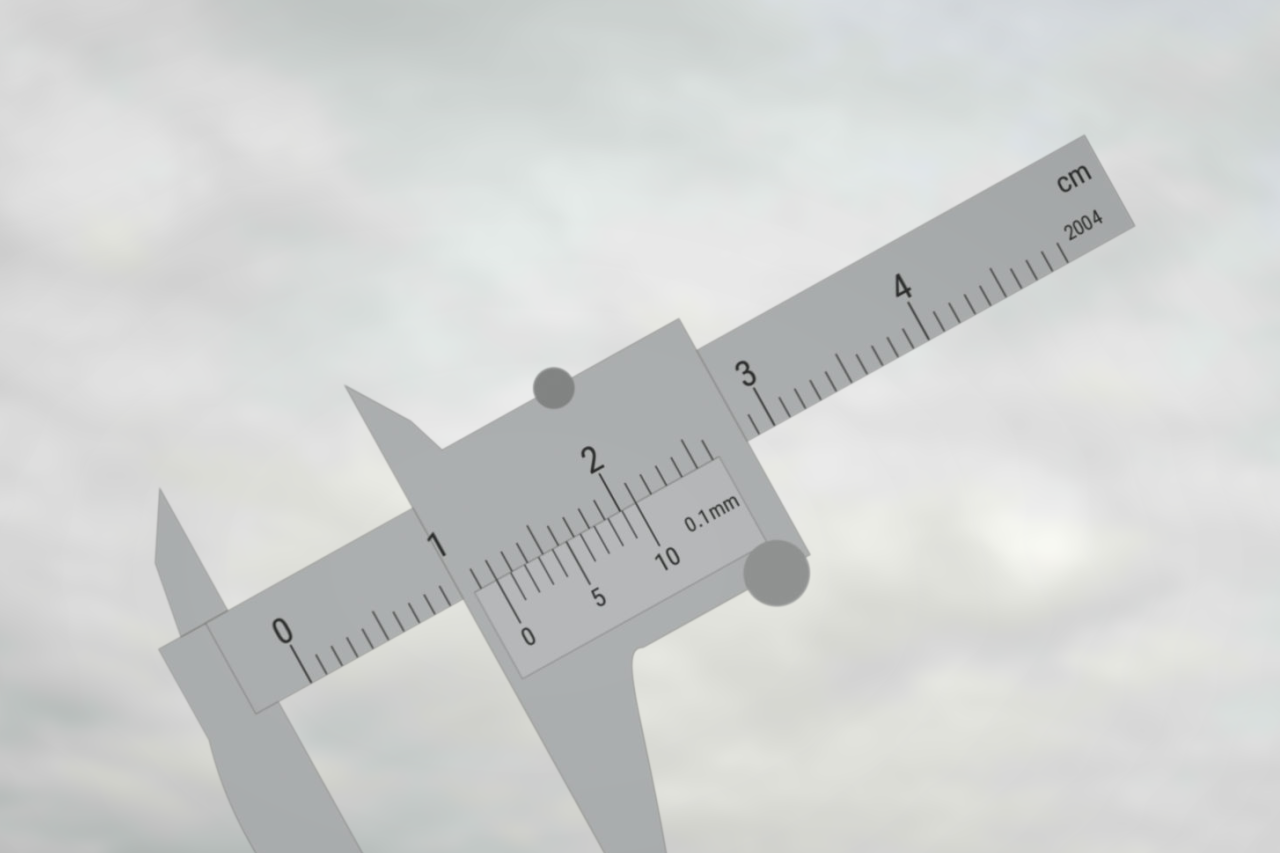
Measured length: mm 12.0
